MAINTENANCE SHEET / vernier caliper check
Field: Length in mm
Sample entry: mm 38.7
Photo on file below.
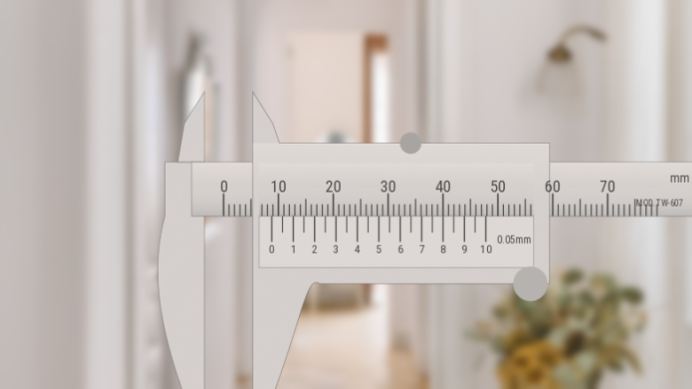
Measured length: mm 8.8
